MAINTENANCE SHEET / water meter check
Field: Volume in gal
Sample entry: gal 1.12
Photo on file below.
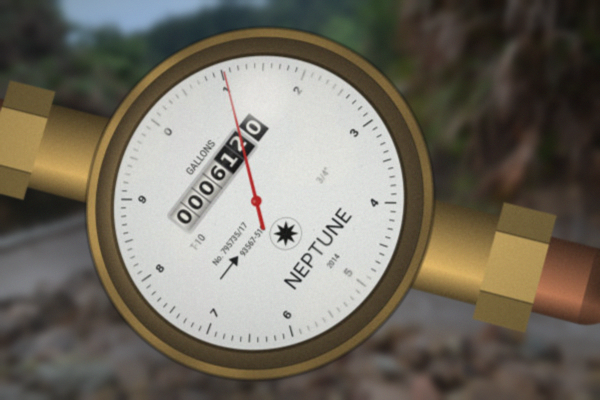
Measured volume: gal 6121.0
